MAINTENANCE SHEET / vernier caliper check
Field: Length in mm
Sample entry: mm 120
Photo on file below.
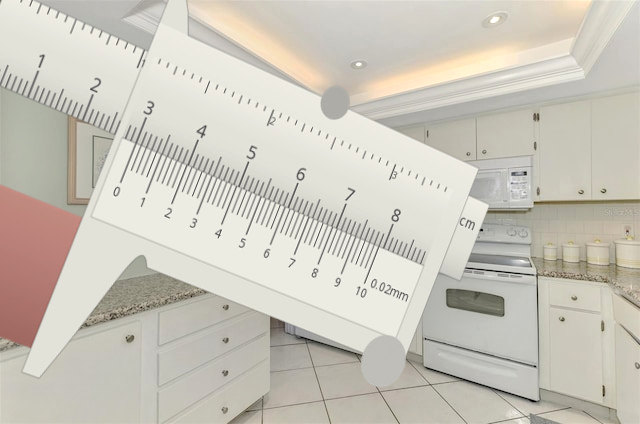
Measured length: mm 30.0
